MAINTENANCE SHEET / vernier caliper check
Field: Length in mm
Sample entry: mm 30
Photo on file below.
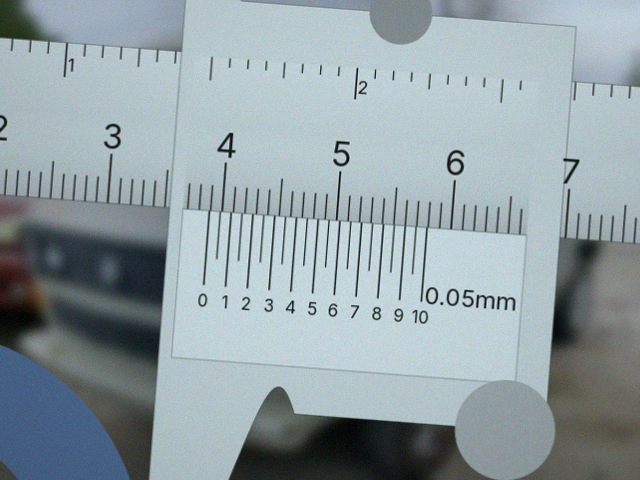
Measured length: mm 38.9
